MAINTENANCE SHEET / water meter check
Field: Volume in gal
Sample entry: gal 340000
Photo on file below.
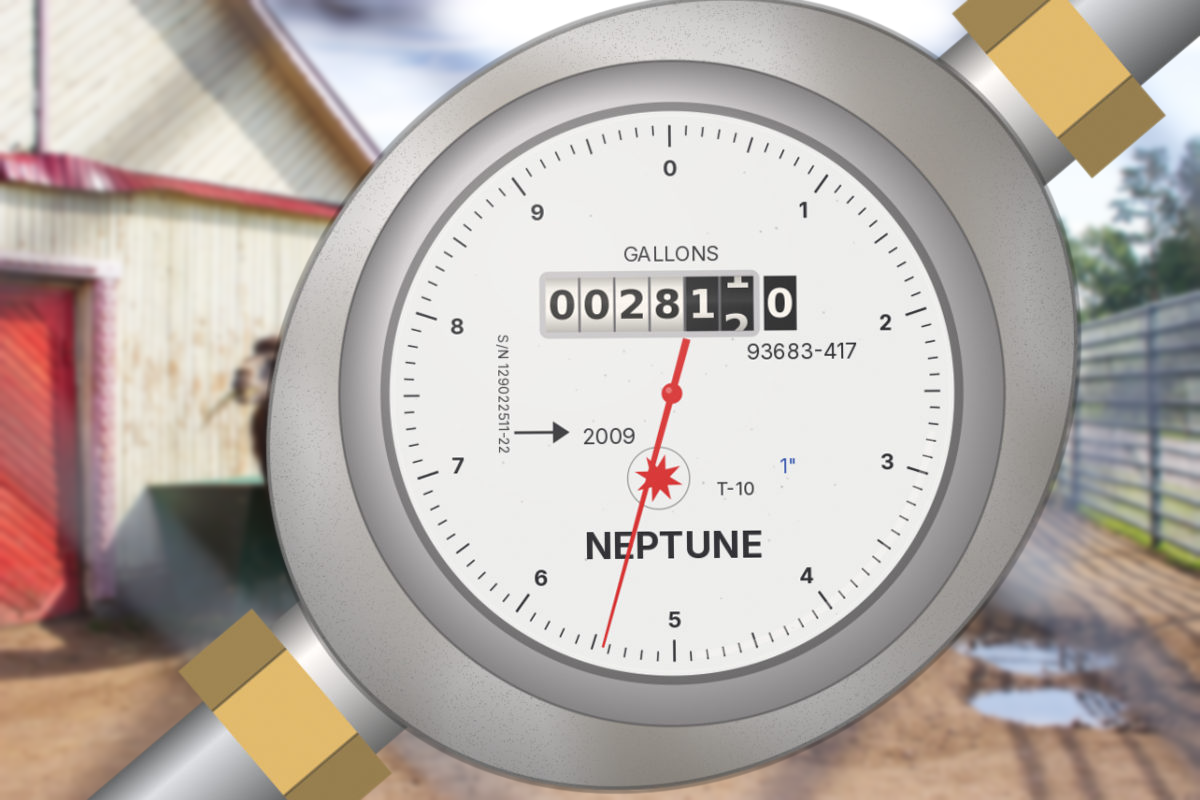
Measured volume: gal 28115.4
